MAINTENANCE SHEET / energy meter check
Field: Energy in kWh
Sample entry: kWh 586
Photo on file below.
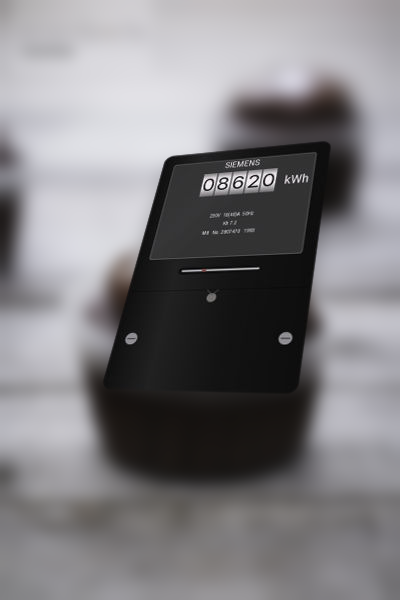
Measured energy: kWh 8620
